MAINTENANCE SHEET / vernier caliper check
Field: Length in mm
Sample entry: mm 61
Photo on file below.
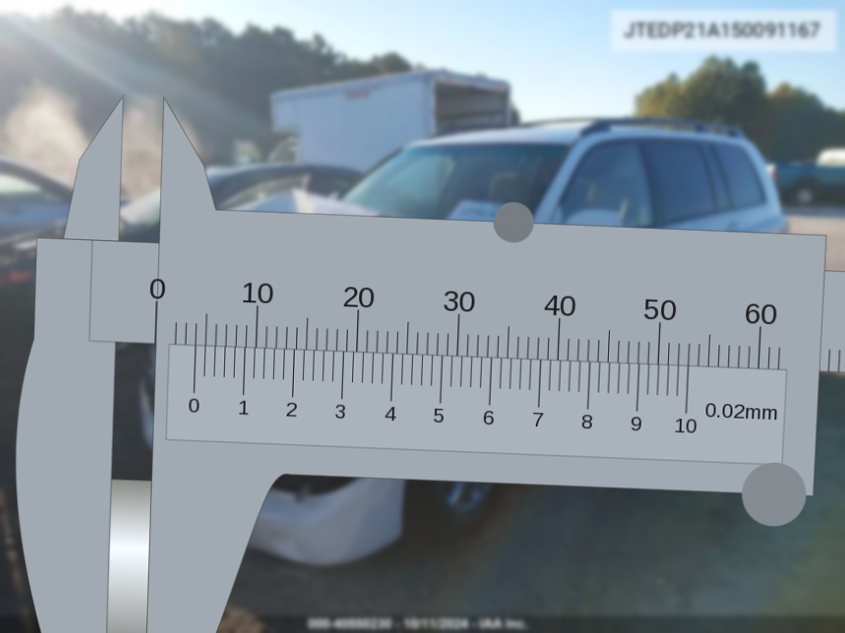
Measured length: mm 4.0
